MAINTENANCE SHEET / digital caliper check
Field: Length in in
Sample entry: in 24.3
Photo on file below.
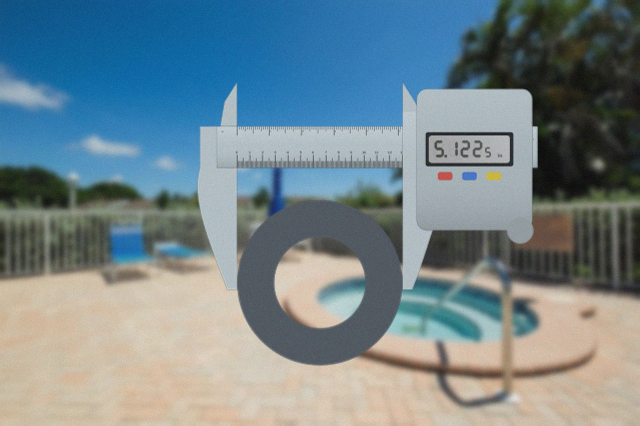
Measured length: in 5.1225
